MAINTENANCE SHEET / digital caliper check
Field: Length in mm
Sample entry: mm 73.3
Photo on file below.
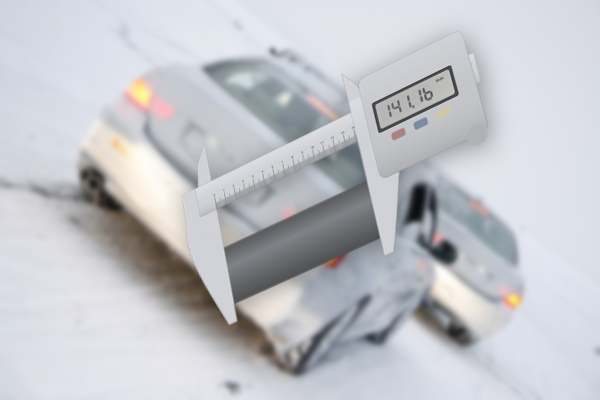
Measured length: mm 141.16
